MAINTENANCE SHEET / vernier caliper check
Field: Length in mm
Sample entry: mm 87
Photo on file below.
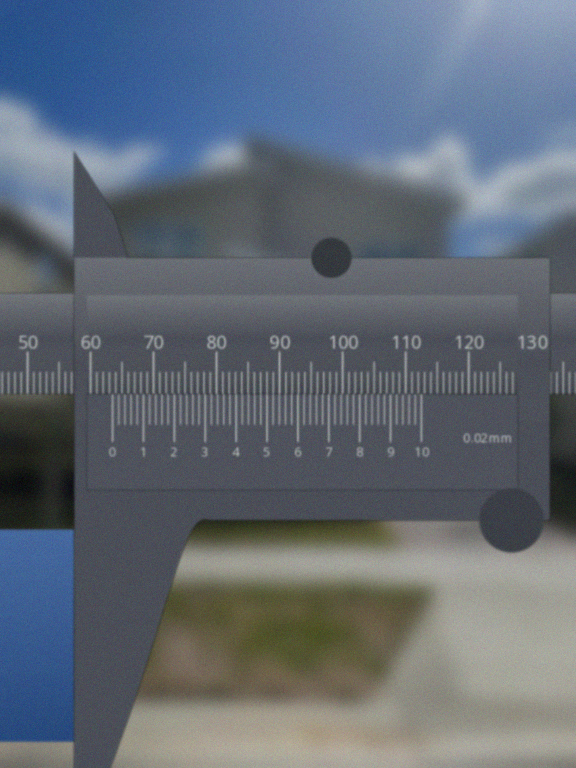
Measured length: mm 63.5
